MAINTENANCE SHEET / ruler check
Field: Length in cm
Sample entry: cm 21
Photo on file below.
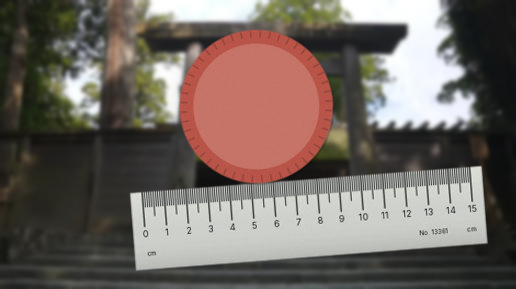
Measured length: cm 7
